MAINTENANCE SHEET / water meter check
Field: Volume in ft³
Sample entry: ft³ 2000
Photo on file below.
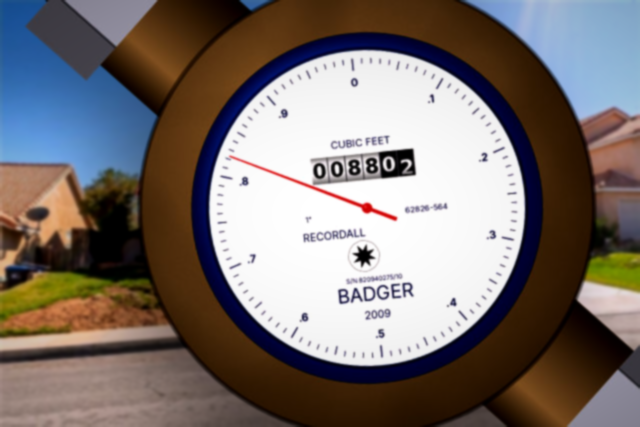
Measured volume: ft³ 8801.82
